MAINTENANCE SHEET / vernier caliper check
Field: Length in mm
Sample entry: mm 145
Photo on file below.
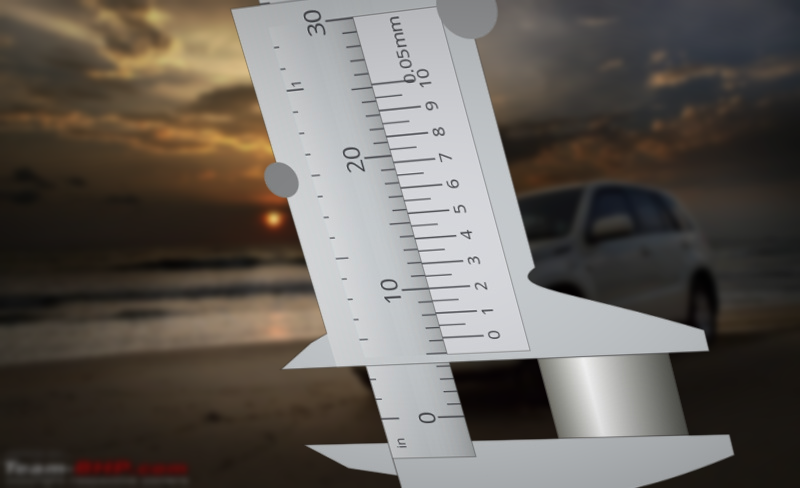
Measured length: mm 6.2
